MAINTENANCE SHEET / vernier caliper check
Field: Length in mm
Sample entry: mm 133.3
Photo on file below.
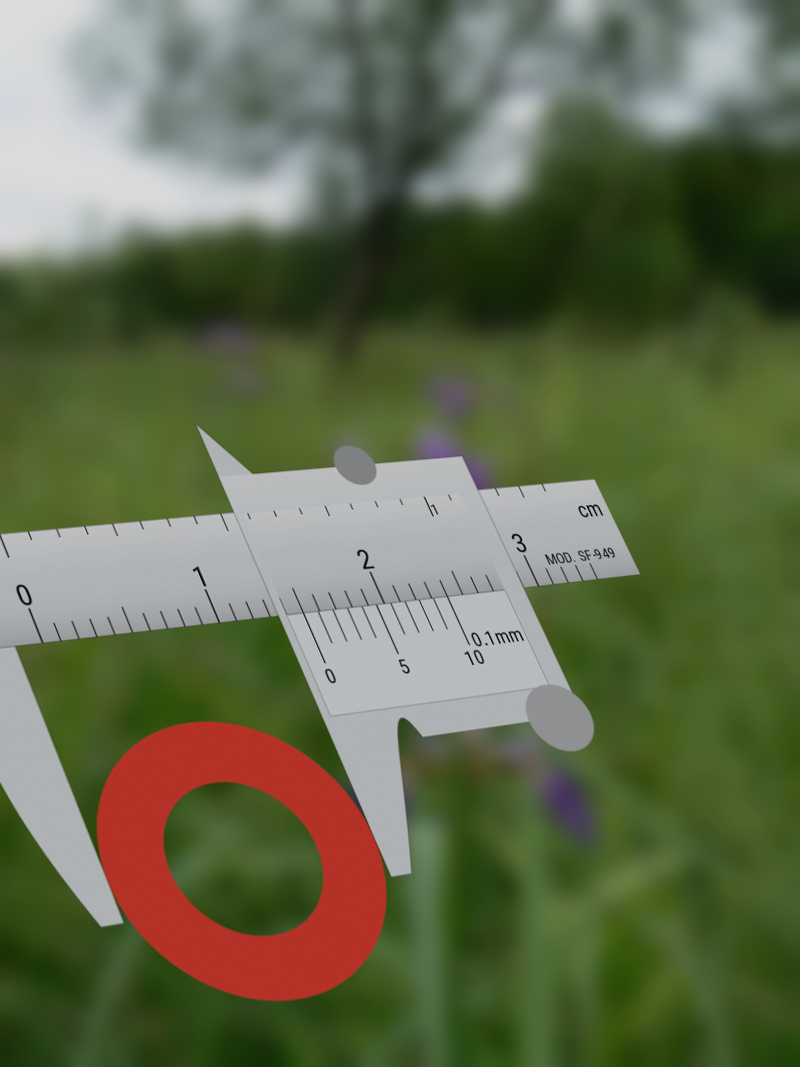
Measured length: mm 15.0
